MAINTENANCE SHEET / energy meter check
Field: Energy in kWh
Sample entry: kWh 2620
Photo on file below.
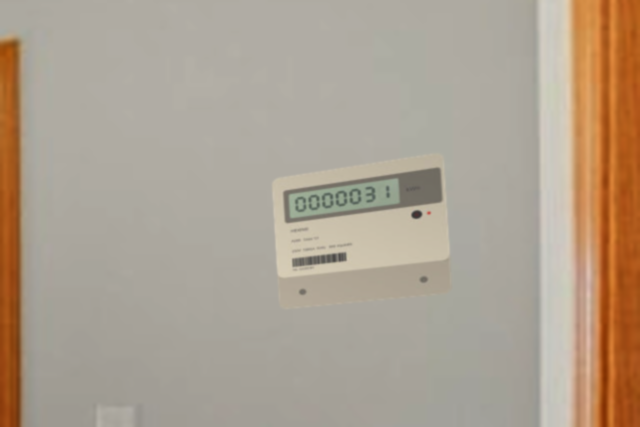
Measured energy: kWh 31
